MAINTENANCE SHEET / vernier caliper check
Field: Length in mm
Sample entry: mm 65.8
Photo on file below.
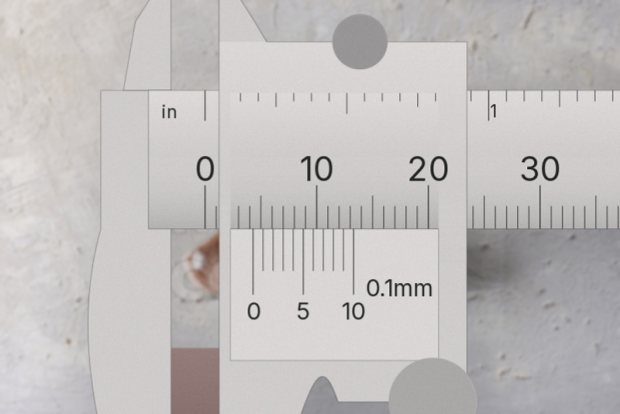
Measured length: mm 4.3
